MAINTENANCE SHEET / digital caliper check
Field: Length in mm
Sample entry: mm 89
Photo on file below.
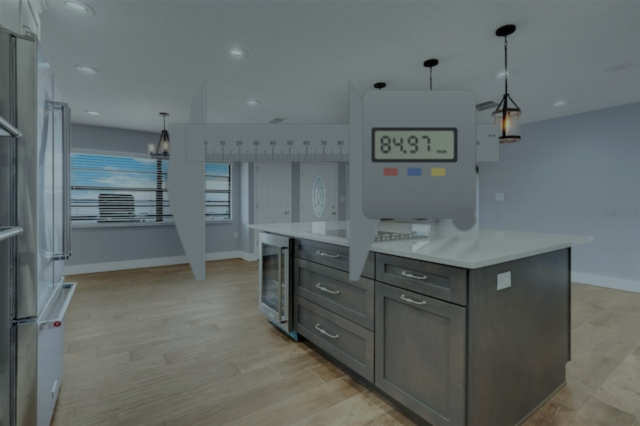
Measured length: mm 84.97
